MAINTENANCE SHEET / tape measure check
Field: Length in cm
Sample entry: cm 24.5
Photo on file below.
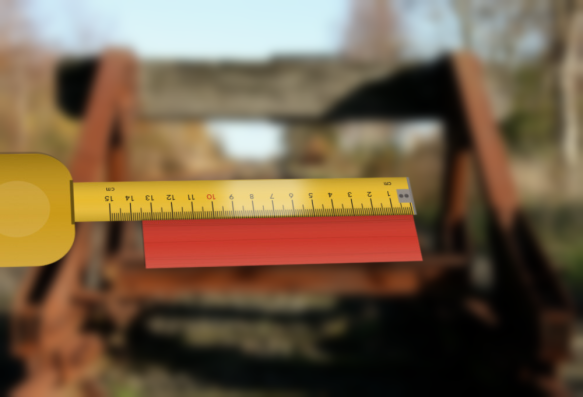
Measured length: cm 13.5
